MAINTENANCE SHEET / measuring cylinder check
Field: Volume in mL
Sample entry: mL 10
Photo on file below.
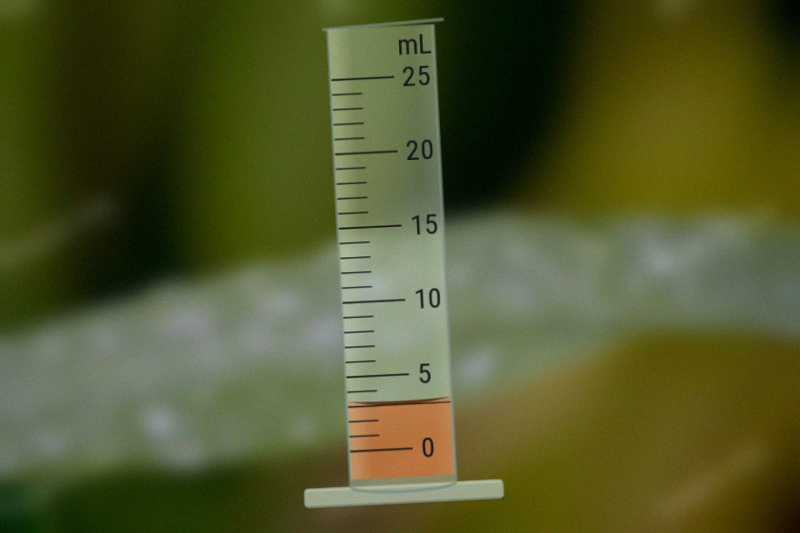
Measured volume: mL 3
